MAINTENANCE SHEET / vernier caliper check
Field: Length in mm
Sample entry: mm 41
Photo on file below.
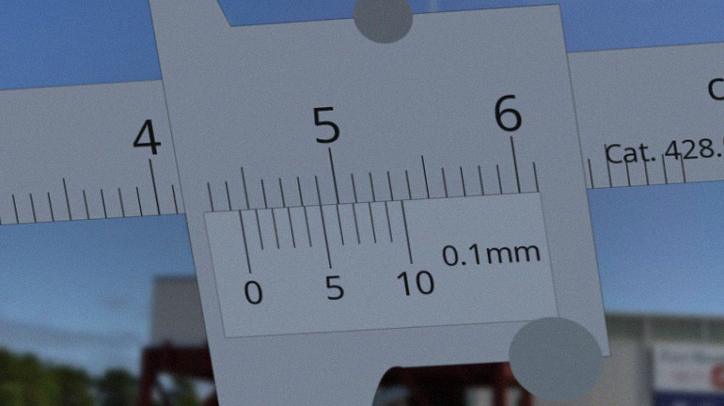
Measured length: mm 44.5
